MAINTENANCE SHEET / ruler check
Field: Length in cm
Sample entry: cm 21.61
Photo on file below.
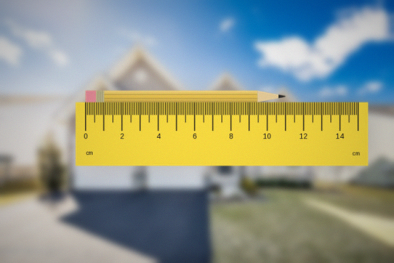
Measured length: cm 11
